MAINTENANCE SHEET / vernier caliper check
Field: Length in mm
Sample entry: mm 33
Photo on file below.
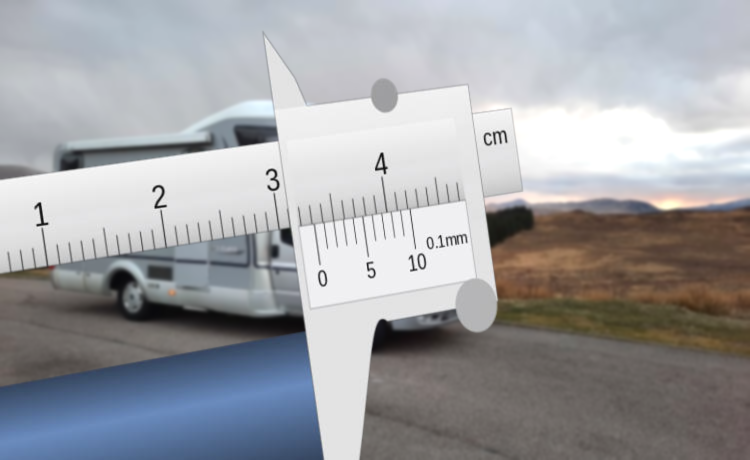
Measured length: mm 33.2
